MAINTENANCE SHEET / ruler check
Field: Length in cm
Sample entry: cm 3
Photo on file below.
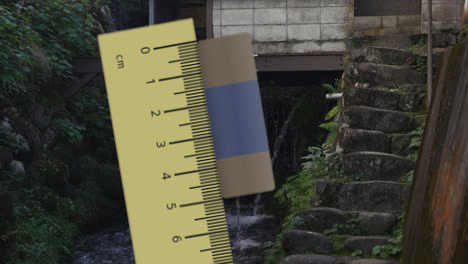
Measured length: cm 5
